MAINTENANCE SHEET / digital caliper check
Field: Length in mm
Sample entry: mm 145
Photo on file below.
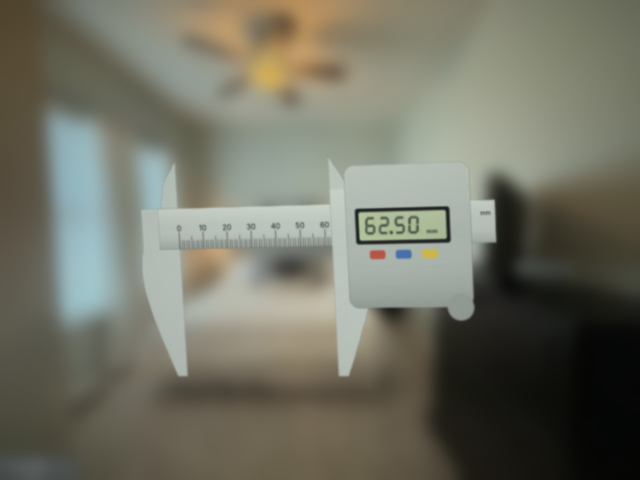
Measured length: mm 62.50
